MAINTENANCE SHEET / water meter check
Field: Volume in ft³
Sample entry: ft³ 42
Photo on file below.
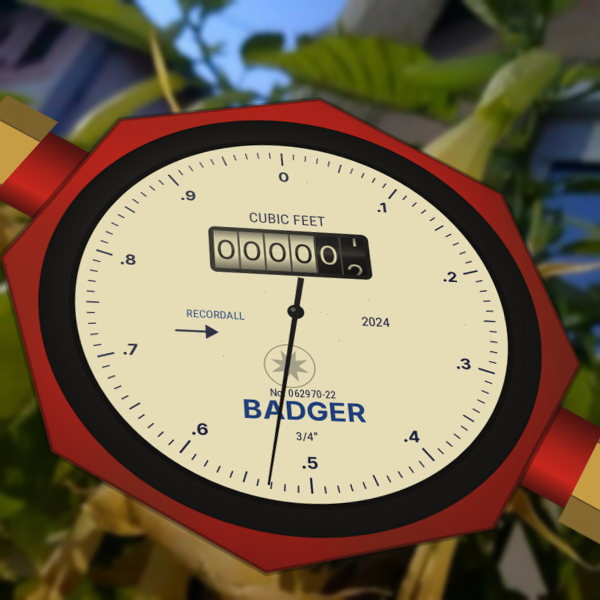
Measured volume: ft³ 1.53
